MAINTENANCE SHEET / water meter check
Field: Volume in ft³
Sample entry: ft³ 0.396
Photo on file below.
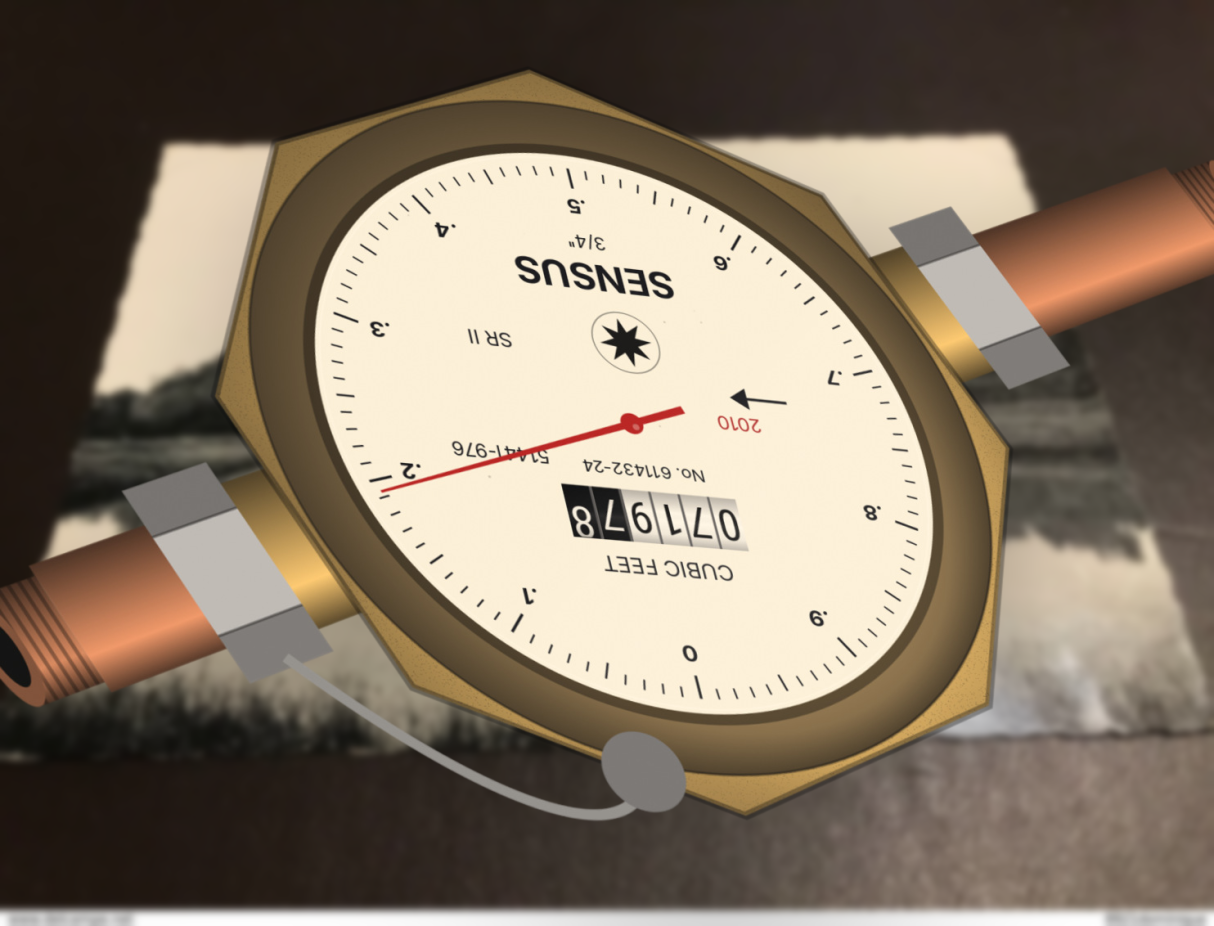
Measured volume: ft³ 71978.19
